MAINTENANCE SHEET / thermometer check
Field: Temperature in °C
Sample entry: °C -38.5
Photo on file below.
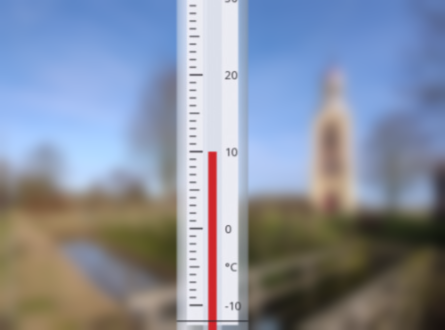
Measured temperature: °C 10
